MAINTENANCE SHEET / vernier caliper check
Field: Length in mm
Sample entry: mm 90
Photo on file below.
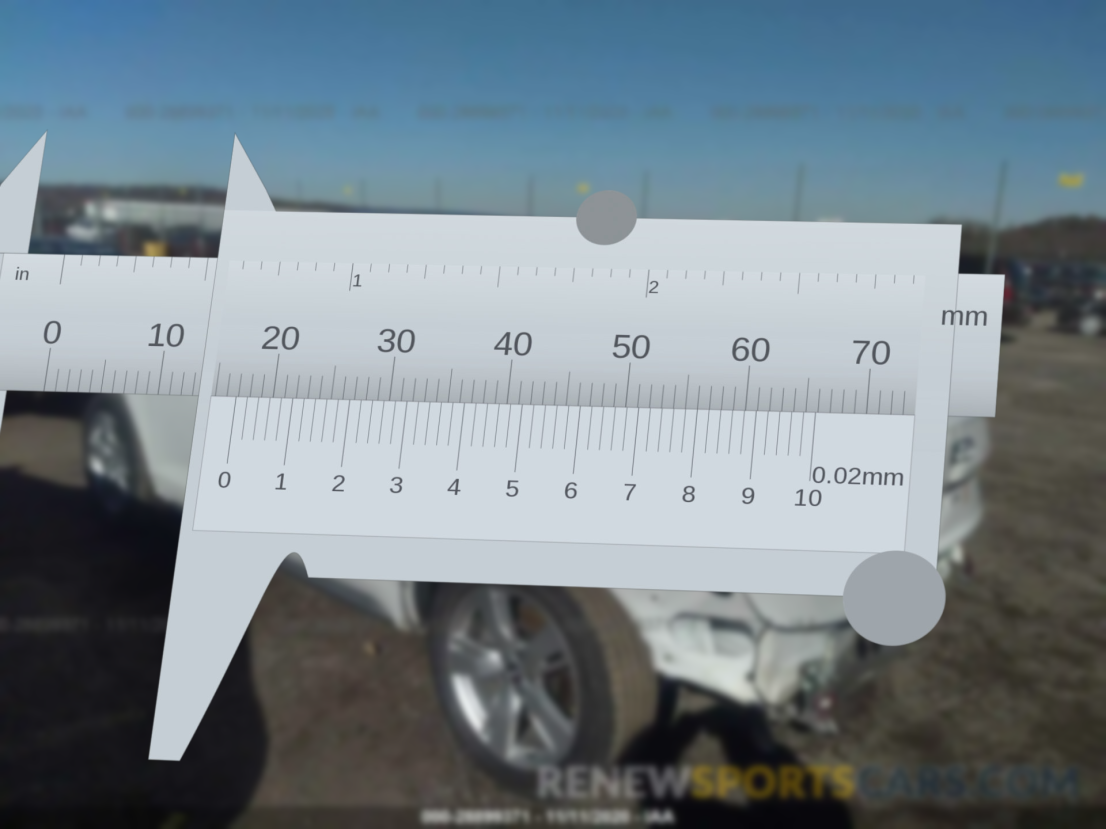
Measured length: mm 16.8
